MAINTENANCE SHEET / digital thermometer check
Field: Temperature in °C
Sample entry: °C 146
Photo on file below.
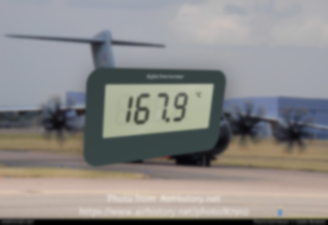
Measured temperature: °C 167.9
